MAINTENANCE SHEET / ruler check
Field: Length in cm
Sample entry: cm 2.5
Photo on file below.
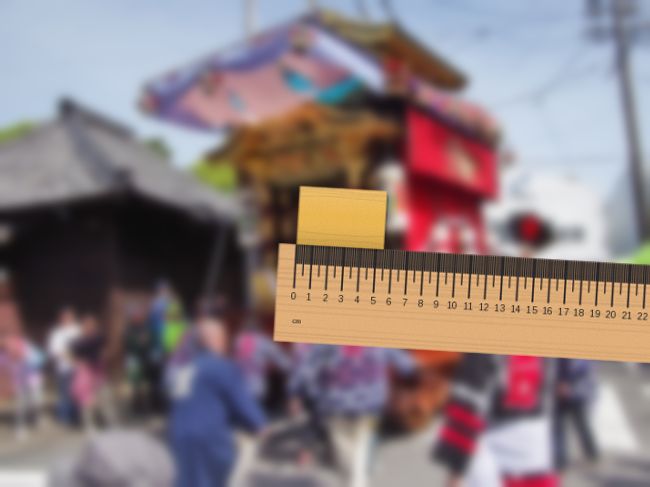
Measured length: cm 5.5
